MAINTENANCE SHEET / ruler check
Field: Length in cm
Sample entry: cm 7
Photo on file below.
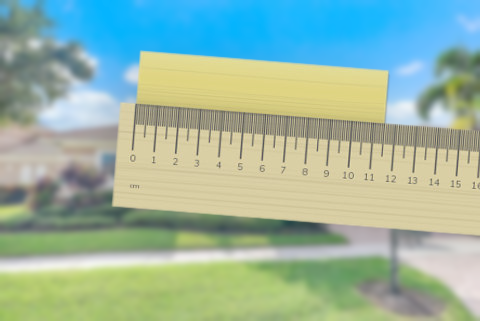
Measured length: cm 11.5
